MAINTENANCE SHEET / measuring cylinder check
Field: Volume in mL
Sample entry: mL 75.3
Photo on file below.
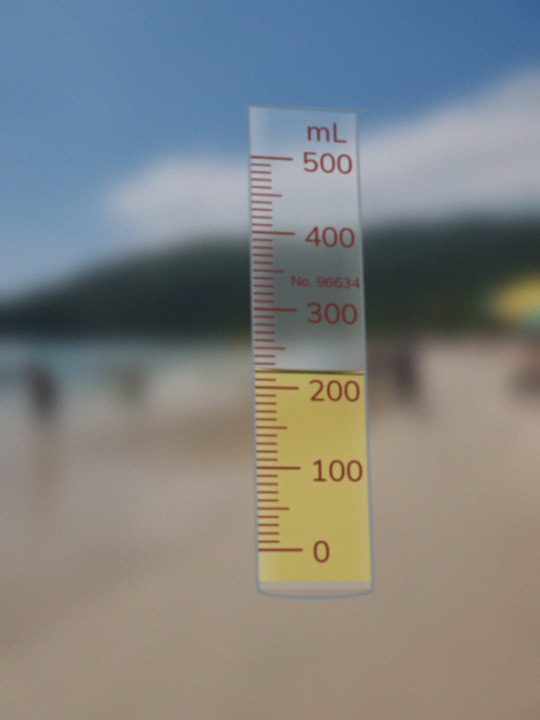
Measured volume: mL 220
